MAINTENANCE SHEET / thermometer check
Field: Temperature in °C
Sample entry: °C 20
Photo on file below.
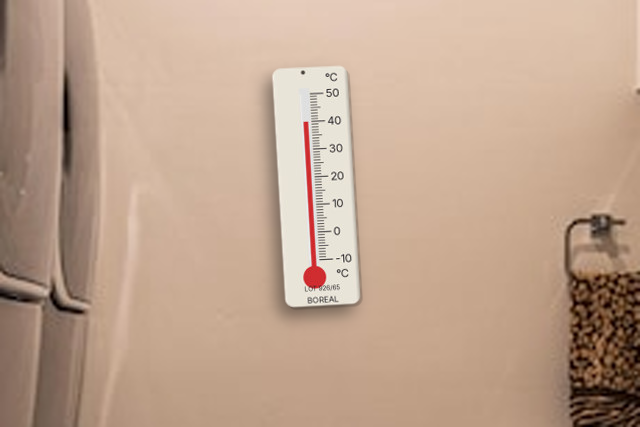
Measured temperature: °C 40
